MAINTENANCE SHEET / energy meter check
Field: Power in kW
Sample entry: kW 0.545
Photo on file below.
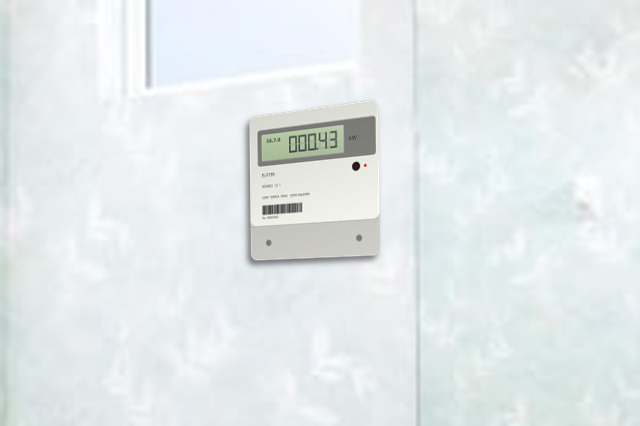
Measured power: kW 0.43
